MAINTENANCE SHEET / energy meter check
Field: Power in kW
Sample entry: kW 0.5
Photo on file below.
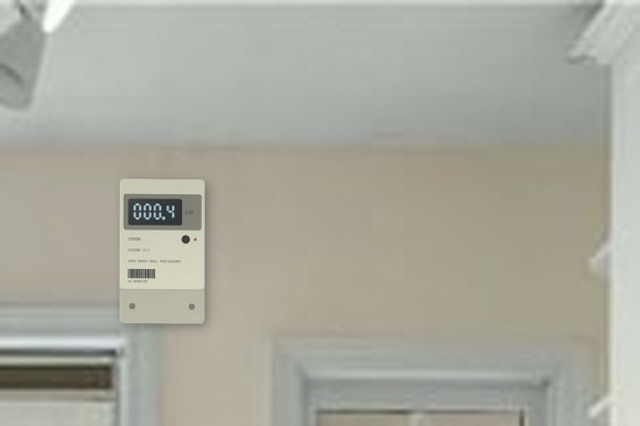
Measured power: kW 0.4
